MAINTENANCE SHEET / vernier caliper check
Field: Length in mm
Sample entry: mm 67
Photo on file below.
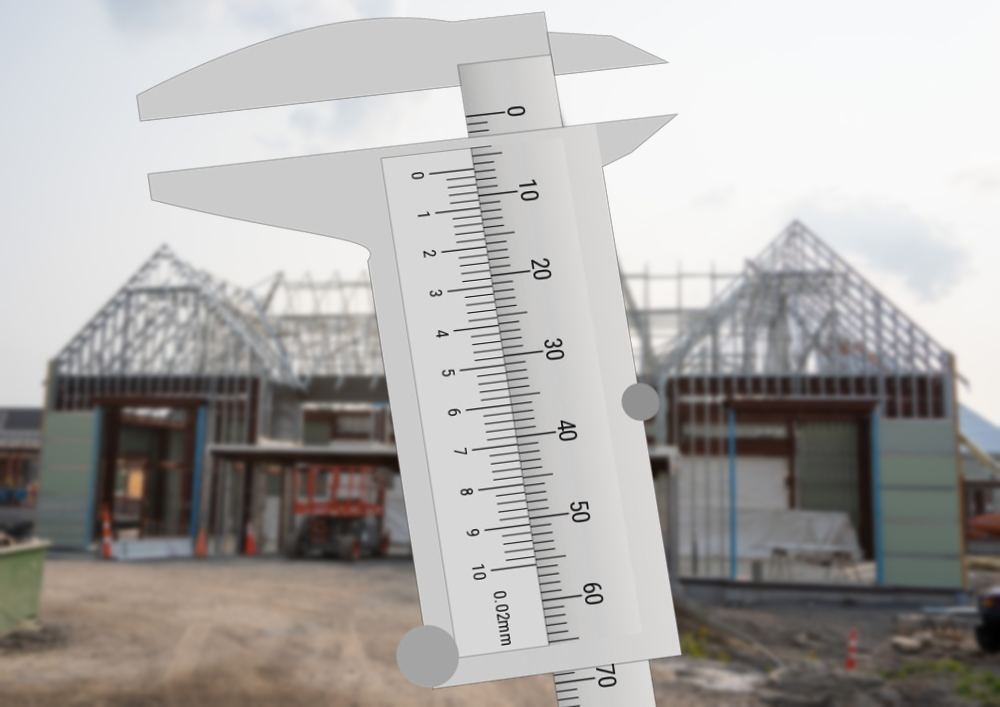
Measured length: mm 6.6
